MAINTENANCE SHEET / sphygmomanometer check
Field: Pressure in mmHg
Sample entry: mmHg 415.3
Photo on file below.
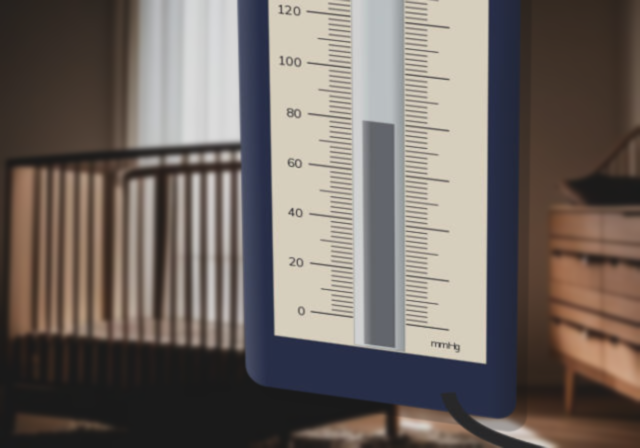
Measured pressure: mmHg 80
